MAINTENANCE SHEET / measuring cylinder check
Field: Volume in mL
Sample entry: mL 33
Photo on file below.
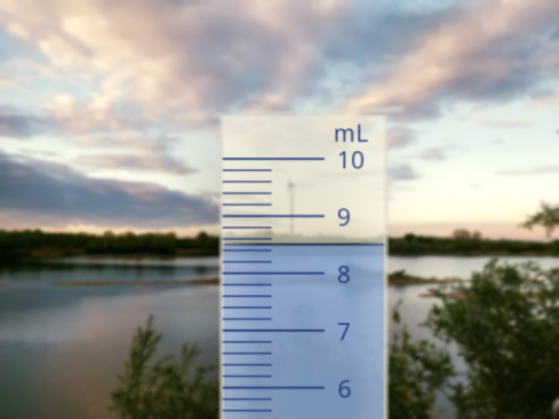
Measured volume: mL 8.5
